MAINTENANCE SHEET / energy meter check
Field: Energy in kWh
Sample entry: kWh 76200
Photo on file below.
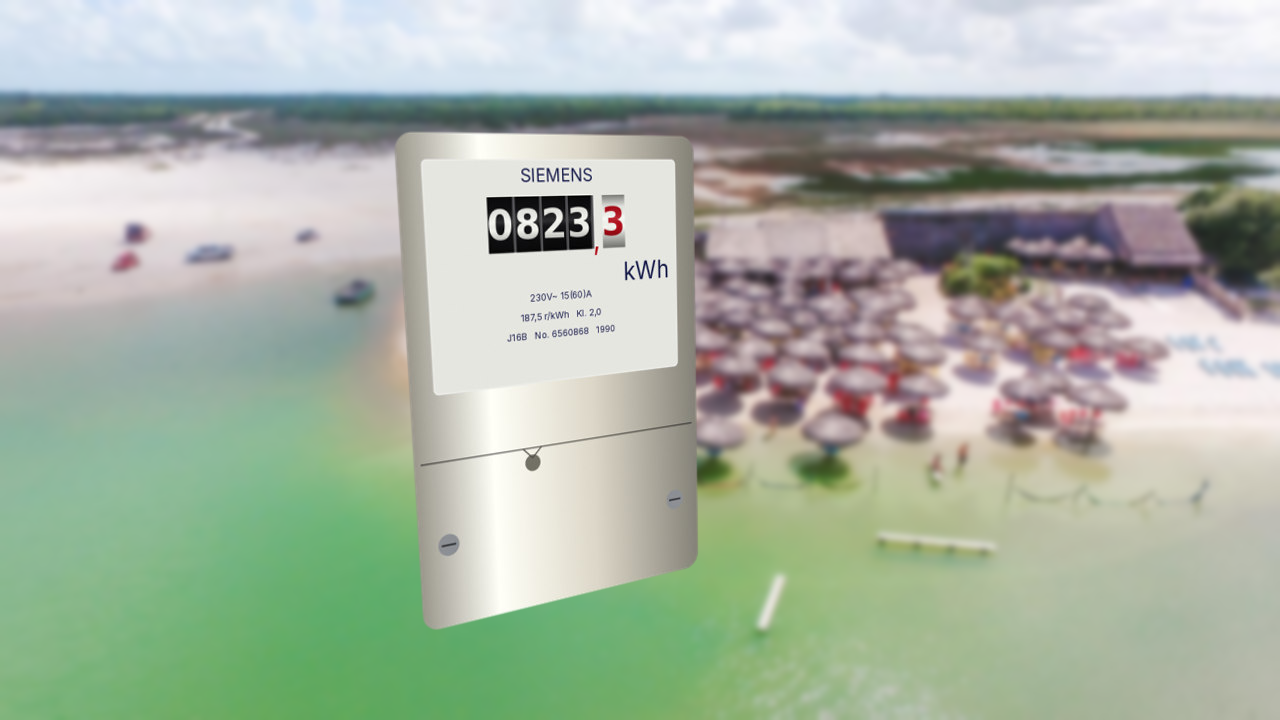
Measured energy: kWh 823.3
